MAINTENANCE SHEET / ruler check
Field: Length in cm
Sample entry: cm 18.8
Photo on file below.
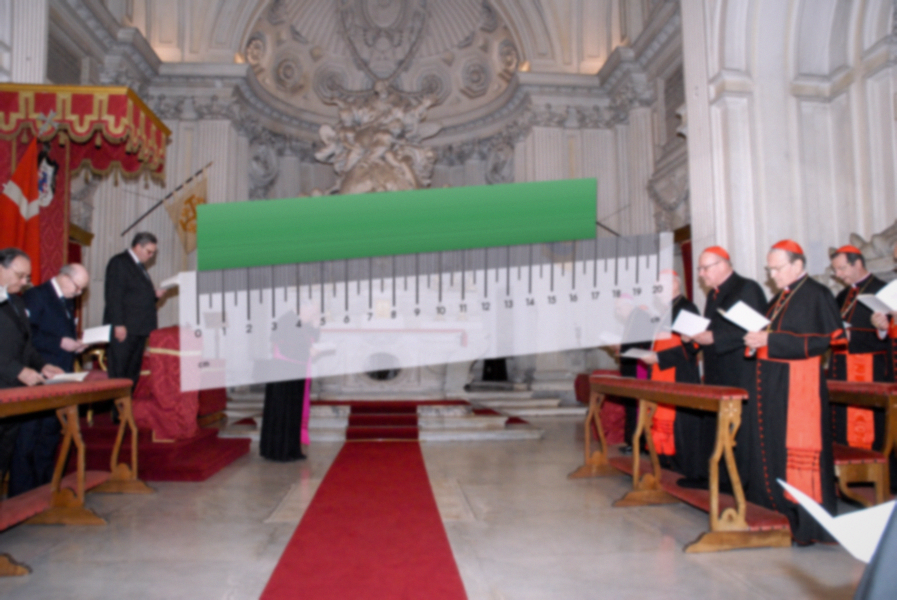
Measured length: cm 17
